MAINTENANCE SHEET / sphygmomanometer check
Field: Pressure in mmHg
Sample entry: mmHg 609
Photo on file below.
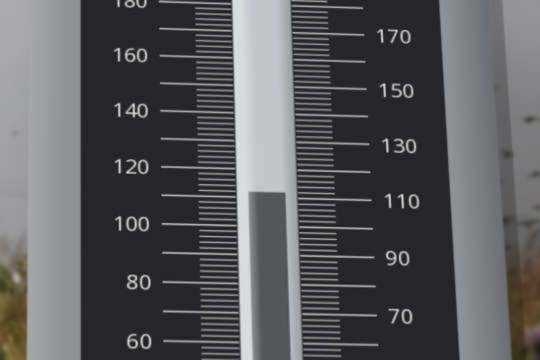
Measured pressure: mmHg 112
